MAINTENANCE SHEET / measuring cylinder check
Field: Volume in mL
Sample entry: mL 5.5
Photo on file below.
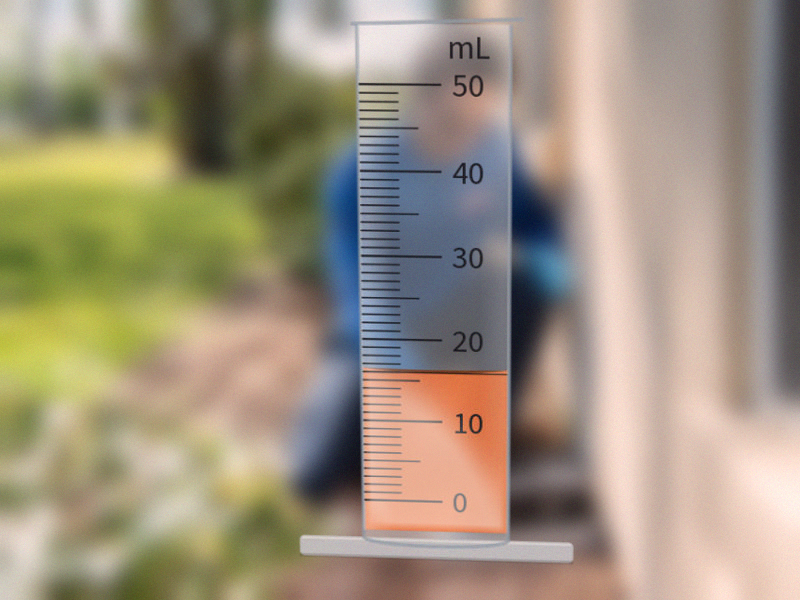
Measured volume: mL 16
